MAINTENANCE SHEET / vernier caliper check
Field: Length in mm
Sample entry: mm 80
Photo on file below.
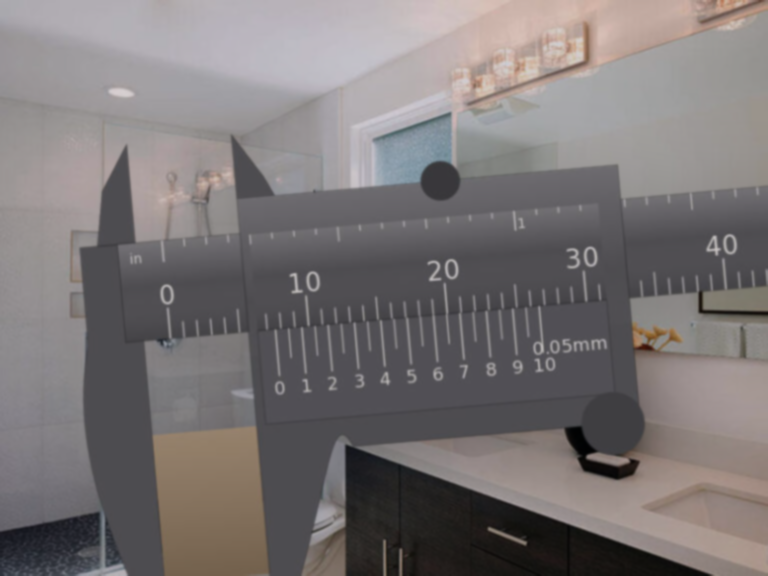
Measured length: mm 7.6
